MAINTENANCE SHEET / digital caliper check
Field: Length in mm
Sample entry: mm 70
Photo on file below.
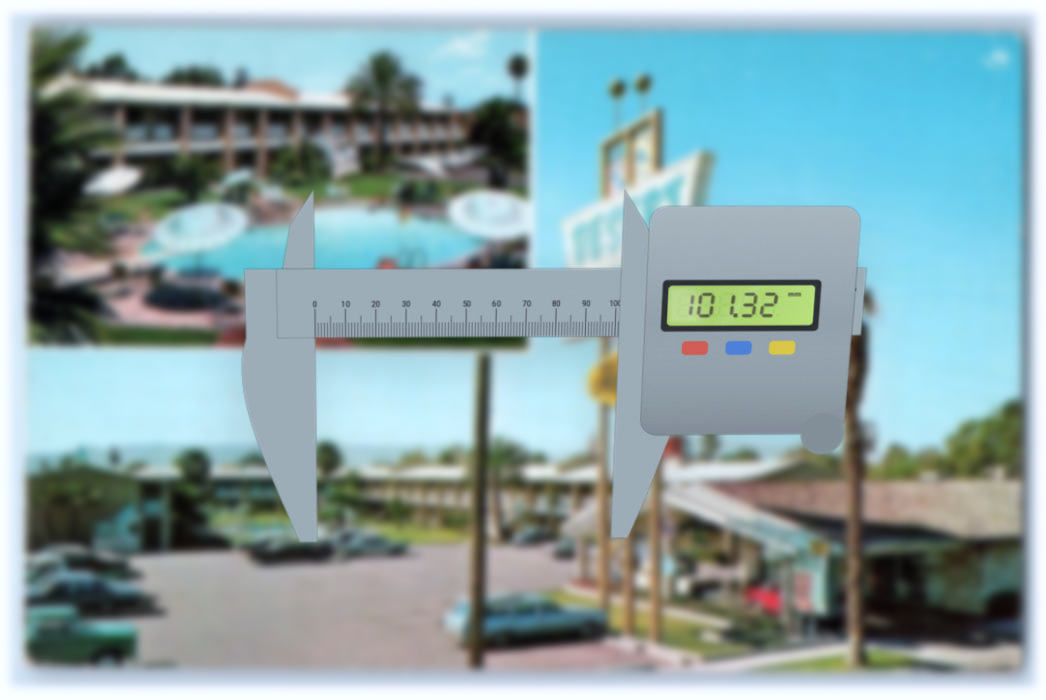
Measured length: mm 101.32
